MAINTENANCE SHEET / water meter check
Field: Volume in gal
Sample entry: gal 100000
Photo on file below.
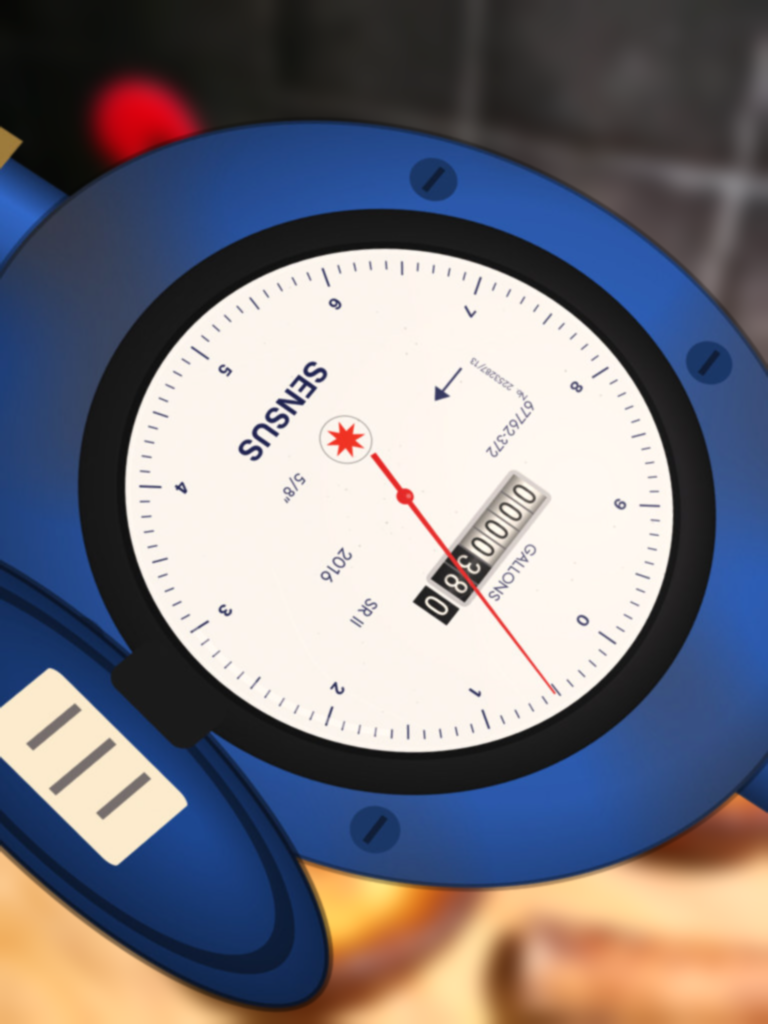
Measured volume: gal 380.5
